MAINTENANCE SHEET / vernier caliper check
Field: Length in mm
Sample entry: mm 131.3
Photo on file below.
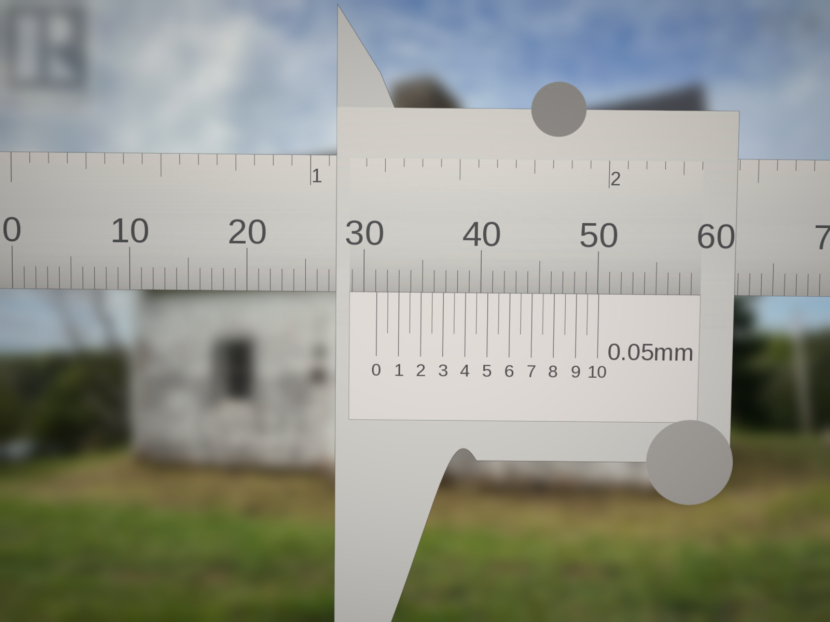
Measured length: mm 31.1
